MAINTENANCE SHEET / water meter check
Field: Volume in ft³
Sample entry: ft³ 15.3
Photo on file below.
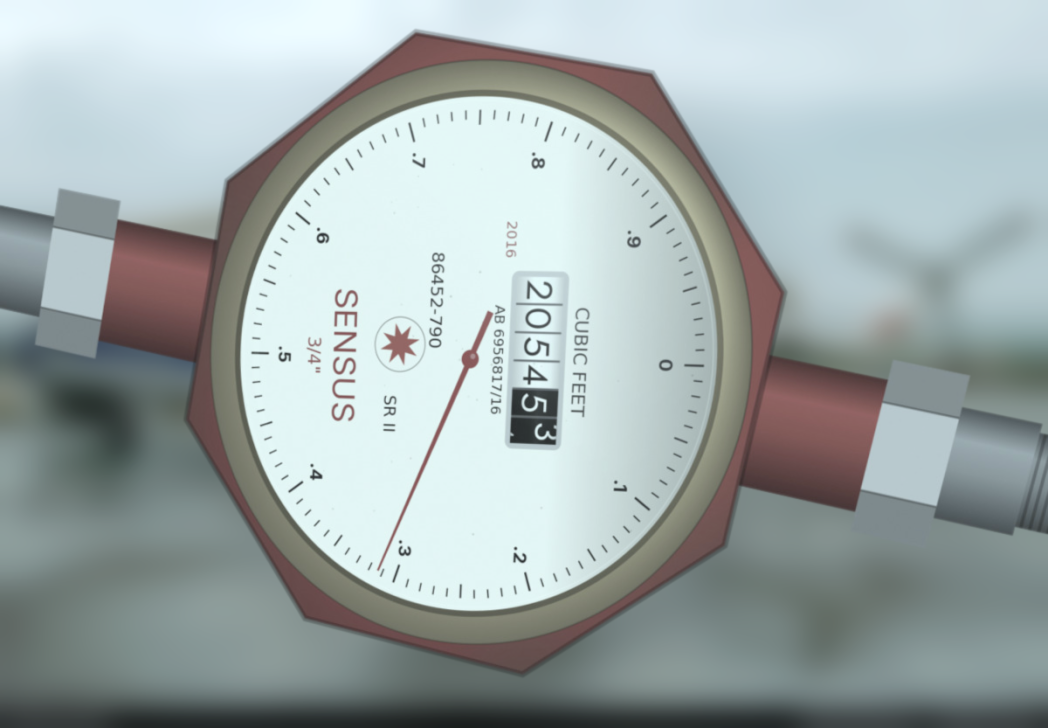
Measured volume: ft³ 205453.31
